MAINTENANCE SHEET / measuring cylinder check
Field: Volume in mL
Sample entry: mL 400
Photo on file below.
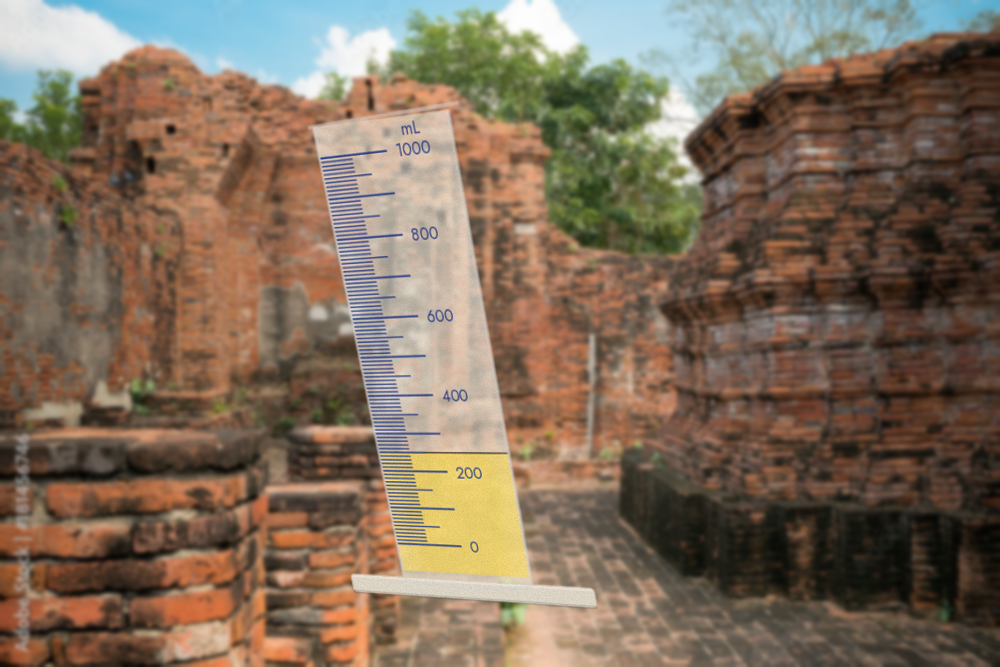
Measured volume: mL 250
